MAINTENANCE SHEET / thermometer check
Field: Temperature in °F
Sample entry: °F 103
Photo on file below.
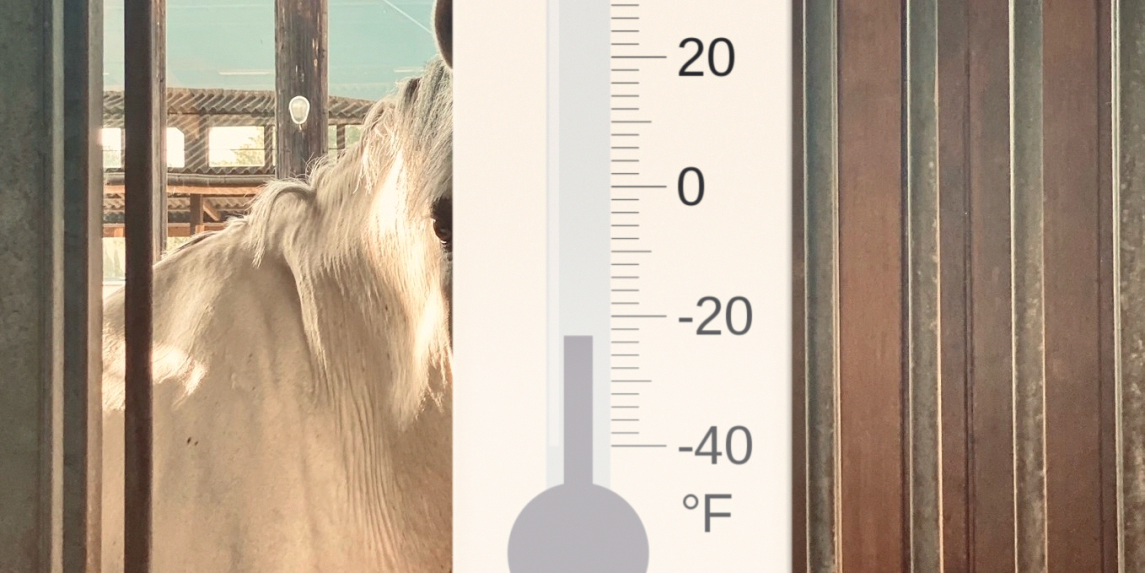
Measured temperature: °F -23
